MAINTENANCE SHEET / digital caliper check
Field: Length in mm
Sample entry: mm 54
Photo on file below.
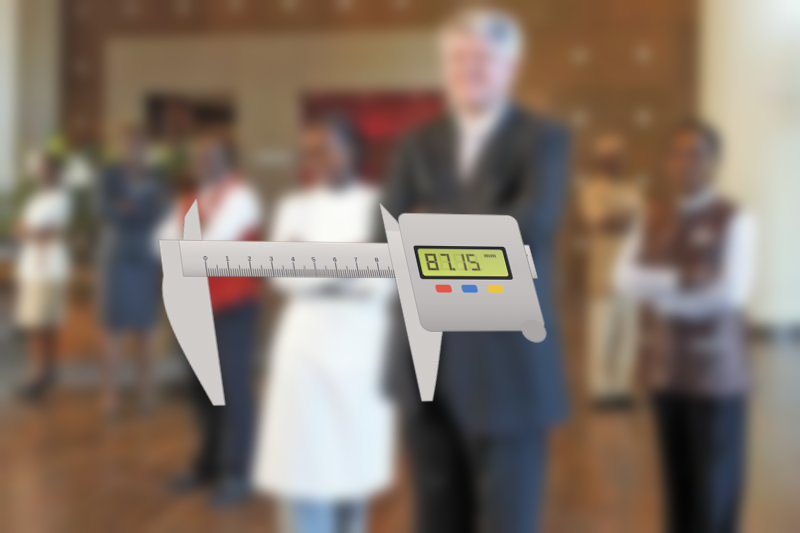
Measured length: mm 87.15
